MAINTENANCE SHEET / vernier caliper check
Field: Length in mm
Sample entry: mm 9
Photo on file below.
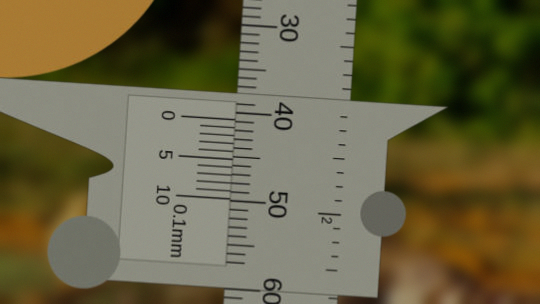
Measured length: mm 40.8
